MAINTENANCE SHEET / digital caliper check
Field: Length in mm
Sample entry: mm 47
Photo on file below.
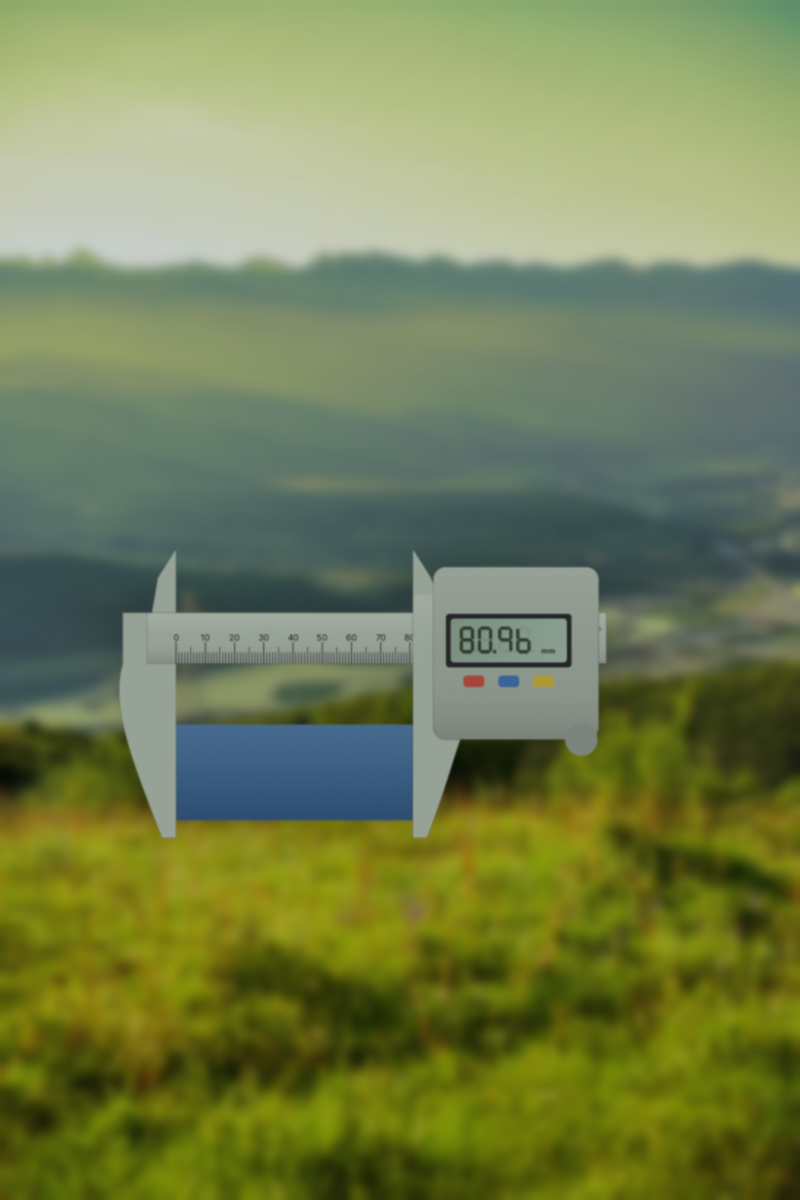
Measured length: mm 80.96
